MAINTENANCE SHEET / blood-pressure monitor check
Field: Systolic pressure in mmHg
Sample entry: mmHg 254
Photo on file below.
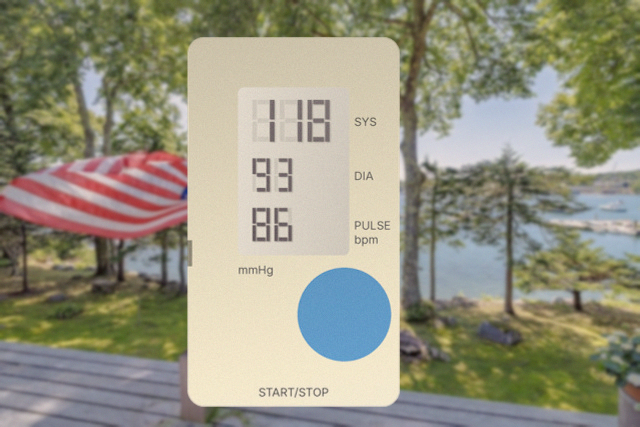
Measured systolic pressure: mmHg 118
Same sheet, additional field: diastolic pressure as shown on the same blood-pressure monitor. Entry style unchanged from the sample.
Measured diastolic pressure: mmHg 93
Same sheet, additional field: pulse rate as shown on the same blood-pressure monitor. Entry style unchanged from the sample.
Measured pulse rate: bpm 86
